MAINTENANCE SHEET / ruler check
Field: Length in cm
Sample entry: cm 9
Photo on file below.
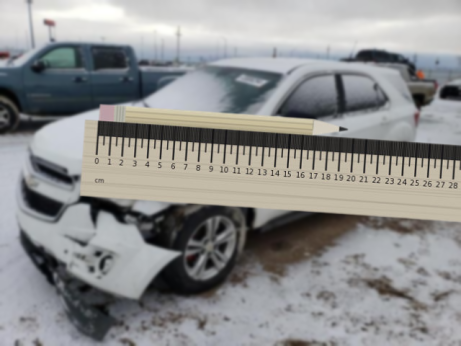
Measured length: cm 19.5
